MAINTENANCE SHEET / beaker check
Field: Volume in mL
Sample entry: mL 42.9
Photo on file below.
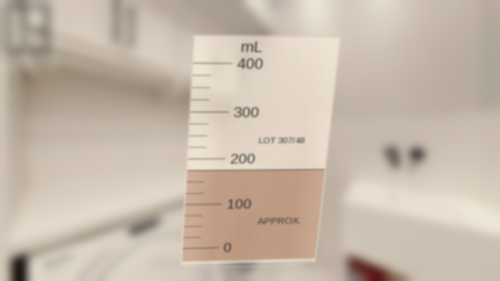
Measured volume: mL 175
